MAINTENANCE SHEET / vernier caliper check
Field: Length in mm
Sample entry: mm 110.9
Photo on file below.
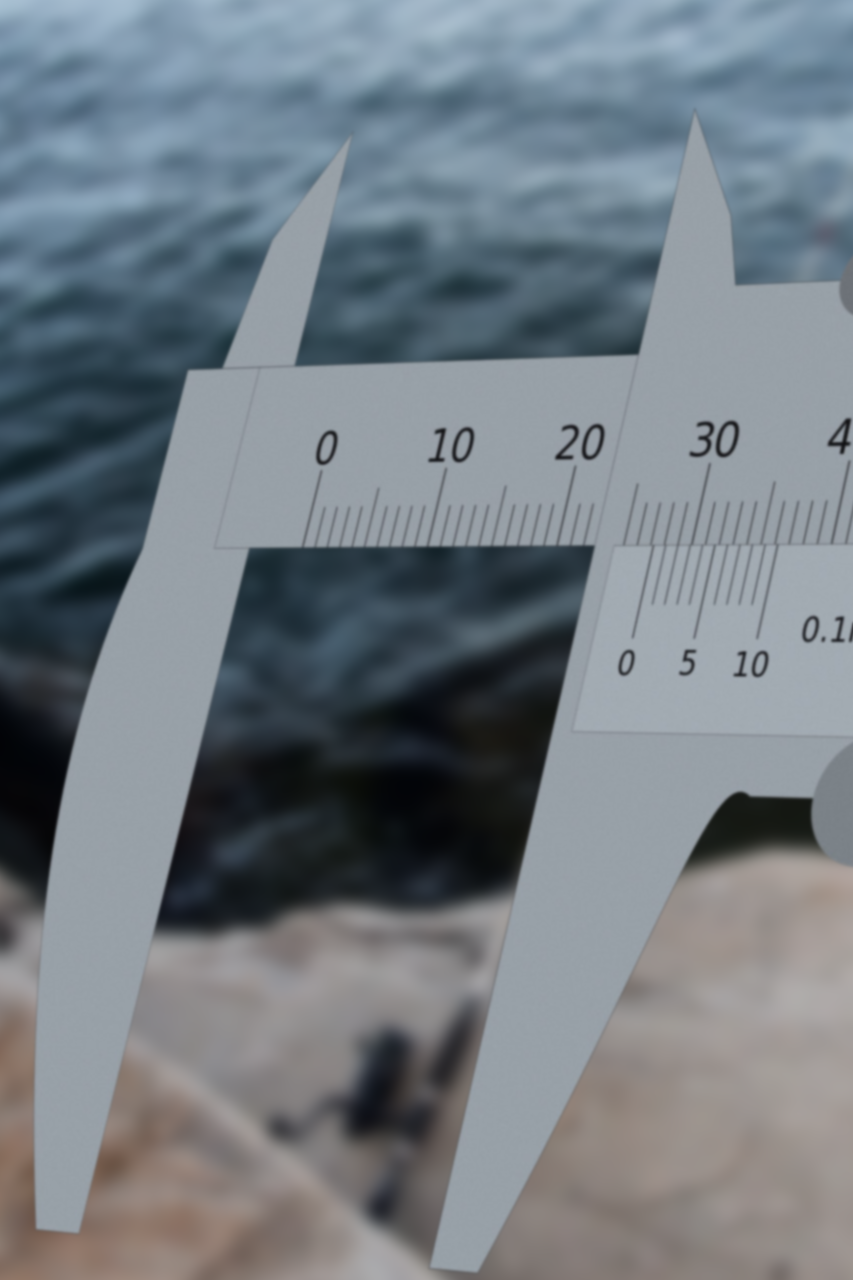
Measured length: mm 27.2
